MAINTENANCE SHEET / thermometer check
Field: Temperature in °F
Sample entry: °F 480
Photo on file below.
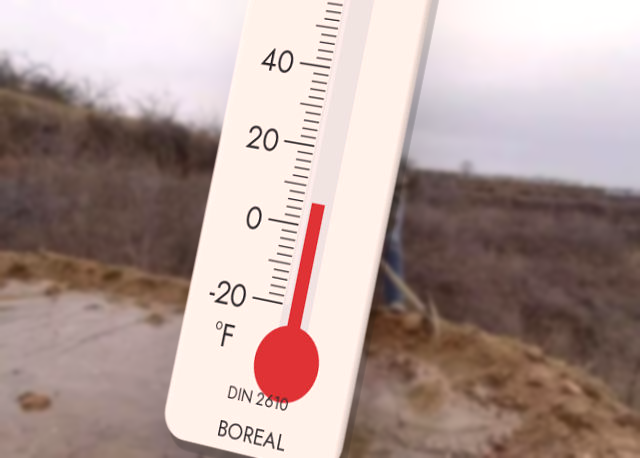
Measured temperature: °F 6
